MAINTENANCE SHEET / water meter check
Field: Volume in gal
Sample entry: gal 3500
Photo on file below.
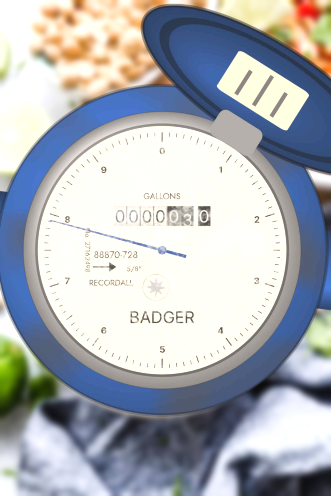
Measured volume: gal 27.9
